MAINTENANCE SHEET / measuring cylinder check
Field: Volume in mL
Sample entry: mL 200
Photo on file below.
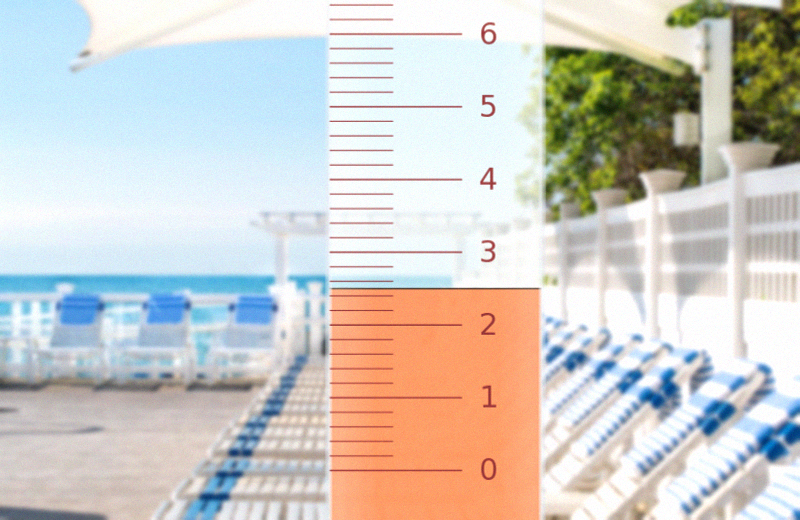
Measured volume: mL 2.5
